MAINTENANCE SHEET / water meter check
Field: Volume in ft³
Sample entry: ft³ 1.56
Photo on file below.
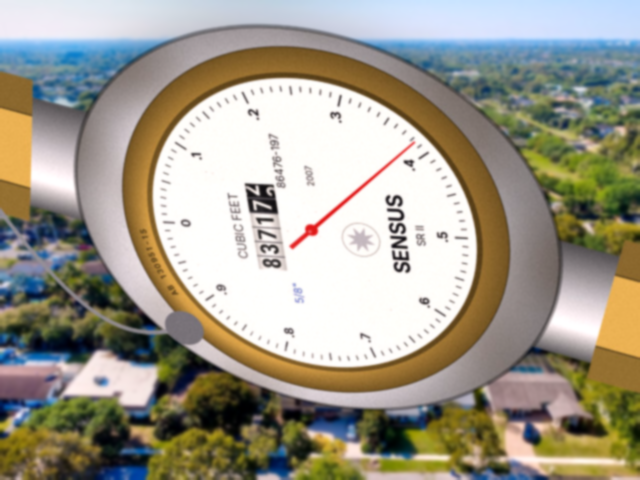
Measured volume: ft³ 837172.38
